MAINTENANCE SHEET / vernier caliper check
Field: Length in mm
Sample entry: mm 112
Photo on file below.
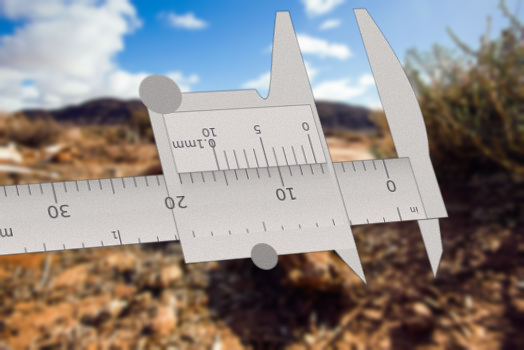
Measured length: mm 6.4
